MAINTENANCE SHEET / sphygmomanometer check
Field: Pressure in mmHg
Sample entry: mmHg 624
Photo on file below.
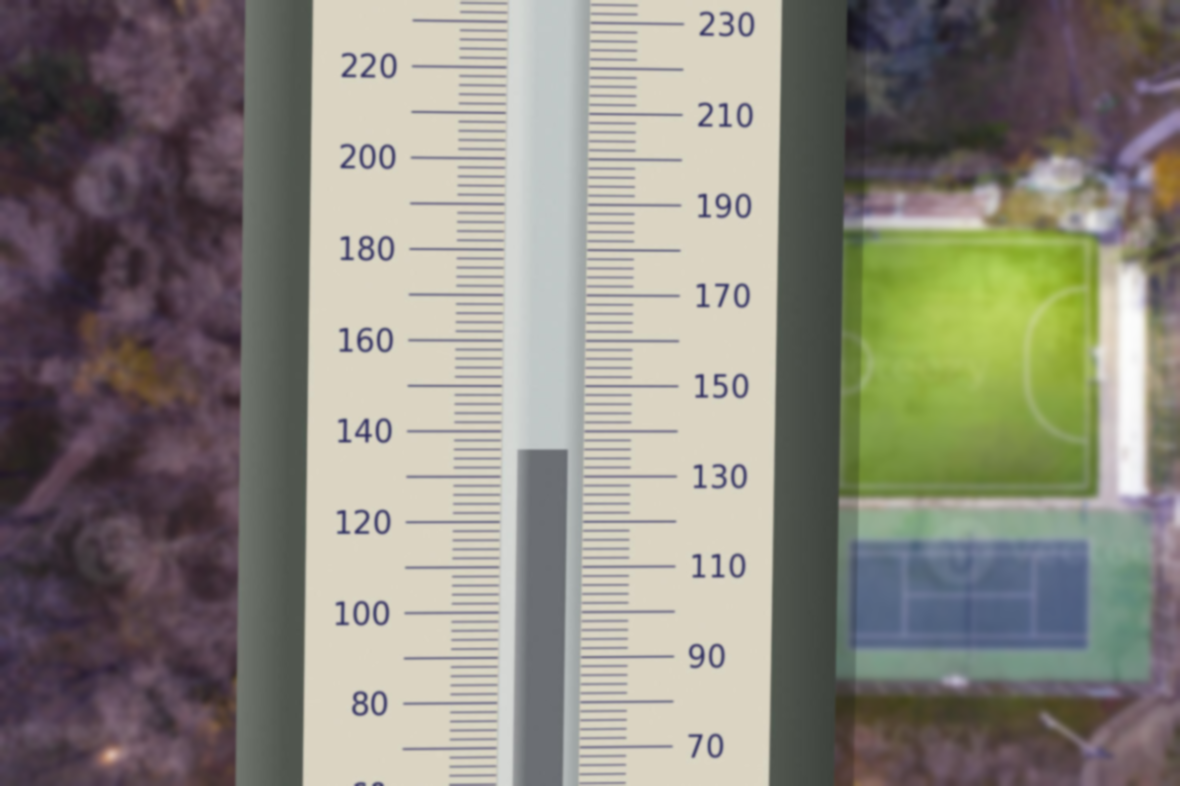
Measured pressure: mmHg 136
